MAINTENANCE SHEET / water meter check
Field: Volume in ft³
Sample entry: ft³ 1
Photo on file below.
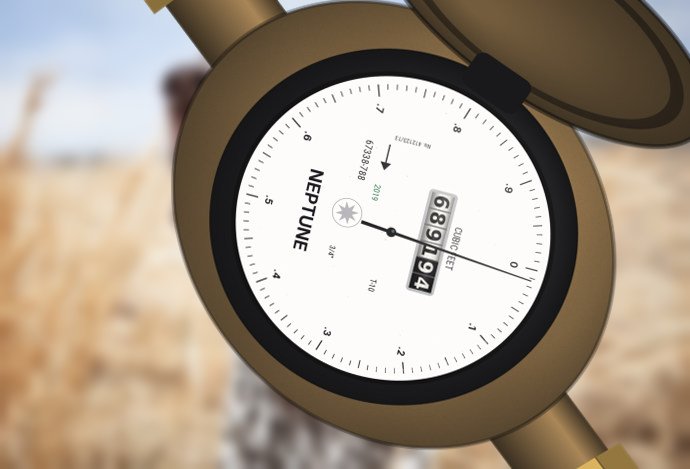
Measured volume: ft³ 689194.01
